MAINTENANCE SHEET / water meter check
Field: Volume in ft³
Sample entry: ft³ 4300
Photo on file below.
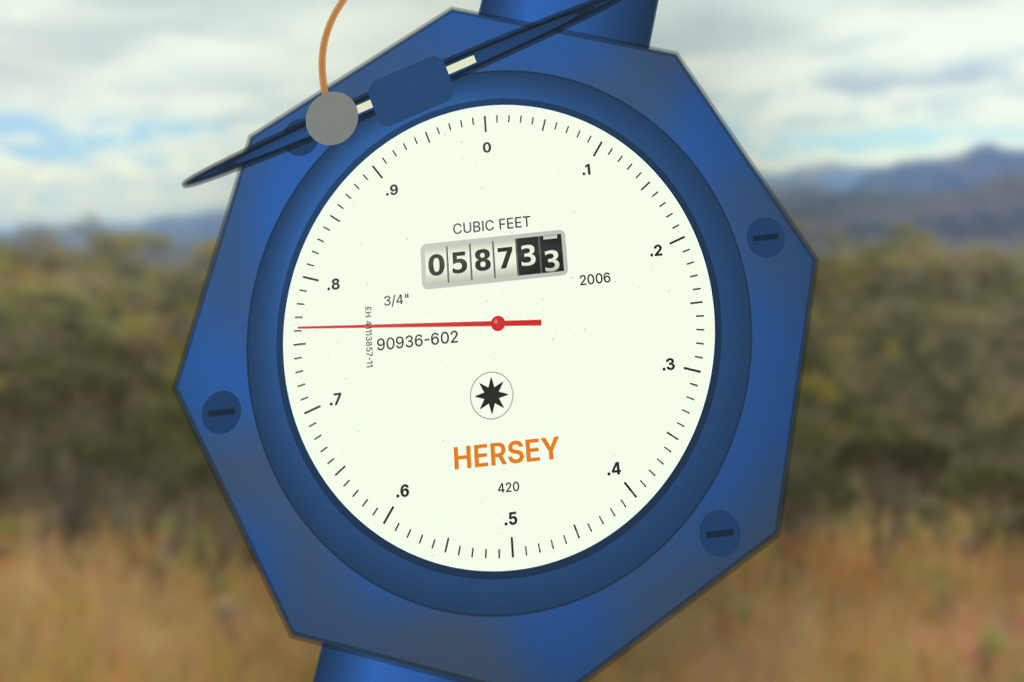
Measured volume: ft³ 58732.76
